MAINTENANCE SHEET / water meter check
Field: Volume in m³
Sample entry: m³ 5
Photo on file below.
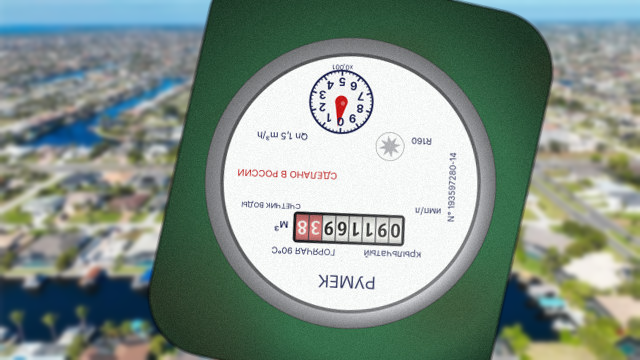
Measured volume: m³ 91169.380
